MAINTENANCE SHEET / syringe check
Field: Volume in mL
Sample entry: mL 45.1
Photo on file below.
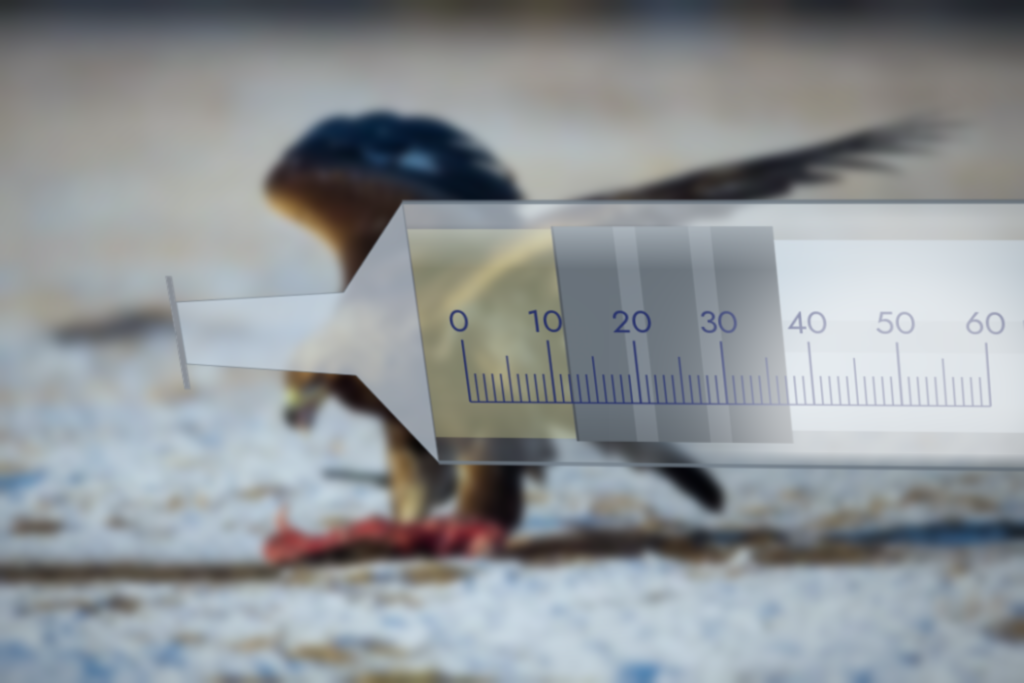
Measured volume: mL 12
